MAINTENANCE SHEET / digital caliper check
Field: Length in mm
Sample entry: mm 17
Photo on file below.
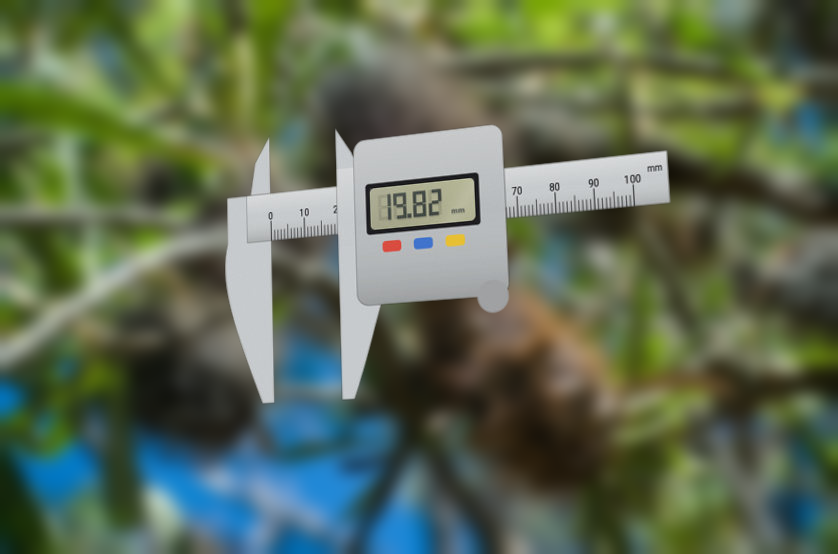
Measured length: mm 19.82
